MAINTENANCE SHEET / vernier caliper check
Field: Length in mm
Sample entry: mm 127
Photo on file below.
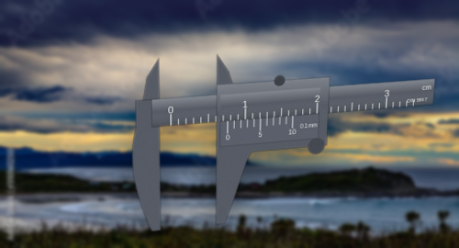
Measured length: mm 7.6
